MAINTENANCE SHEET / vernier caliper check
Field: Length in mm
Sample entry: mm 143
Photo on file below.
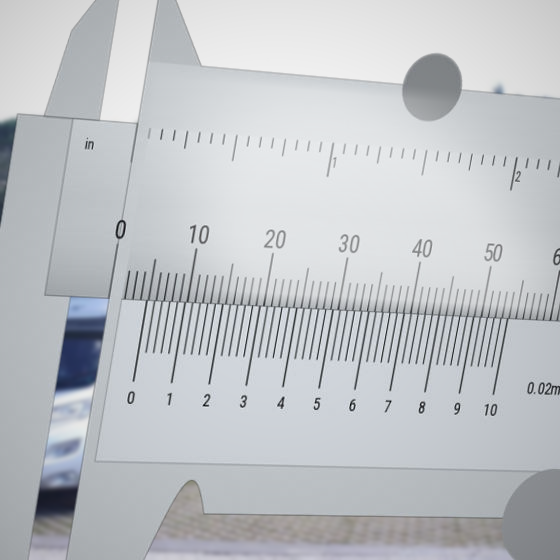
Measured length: mm 4.8
